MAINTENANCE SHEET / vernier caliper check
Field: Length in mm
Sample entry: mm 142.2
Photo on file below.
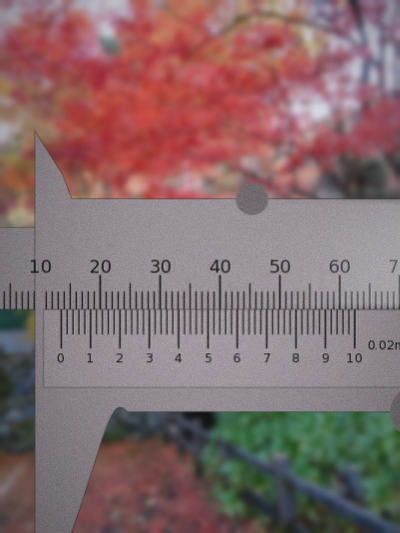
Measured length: mm 13.5
